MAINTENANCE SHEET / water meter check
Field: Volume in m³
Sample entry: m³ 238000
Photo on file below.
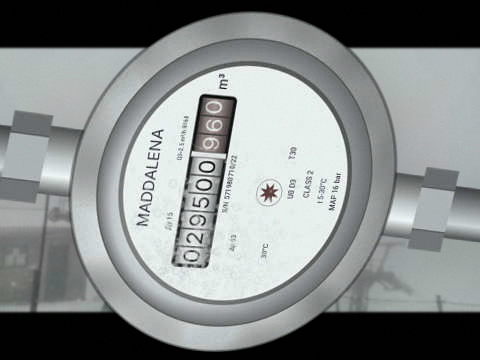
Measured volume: m³ 29500.960
